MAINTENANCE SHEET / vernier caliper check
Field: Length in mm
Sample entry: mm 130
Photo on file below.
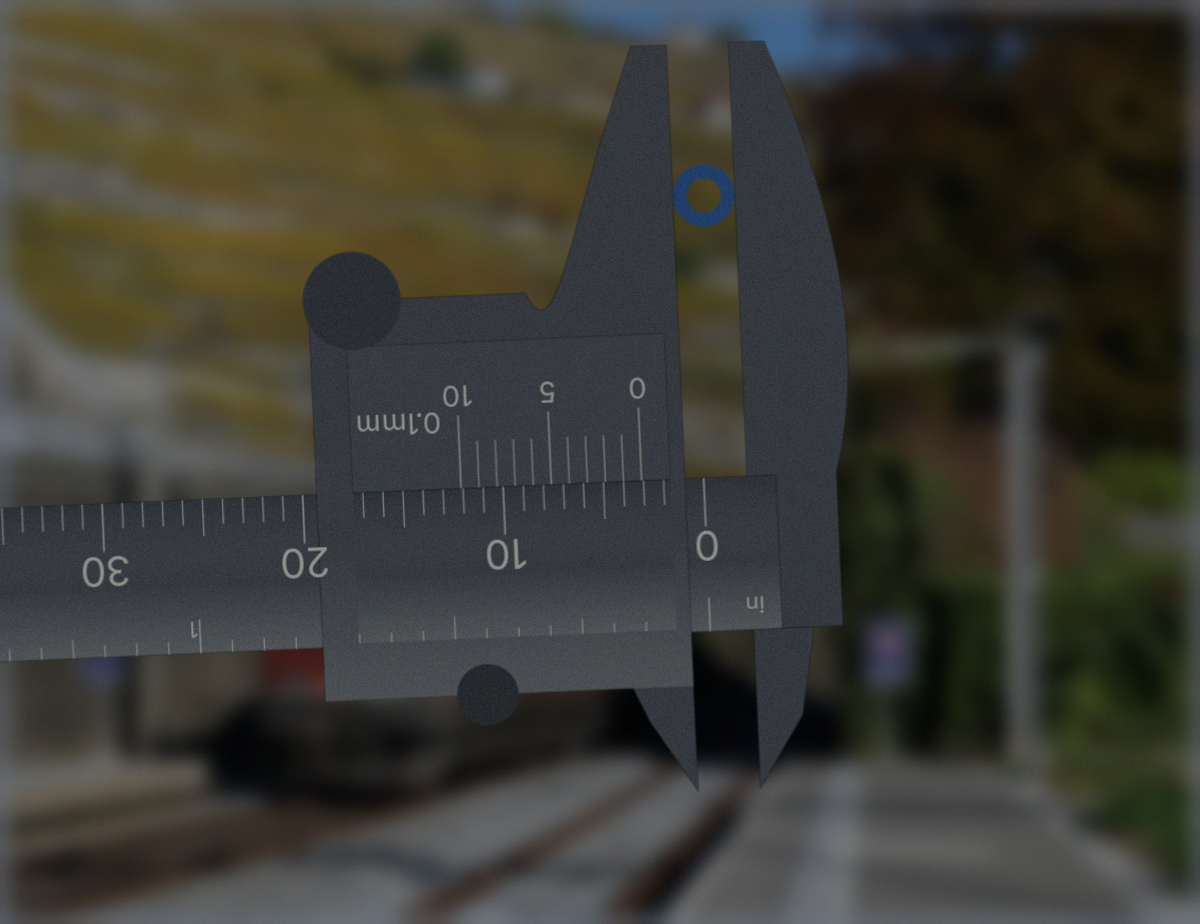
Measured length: mm 3.1
